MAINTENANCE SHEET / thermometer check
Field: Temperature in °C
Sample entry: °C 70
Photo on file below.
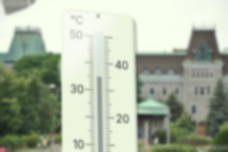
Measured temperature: °C 35
